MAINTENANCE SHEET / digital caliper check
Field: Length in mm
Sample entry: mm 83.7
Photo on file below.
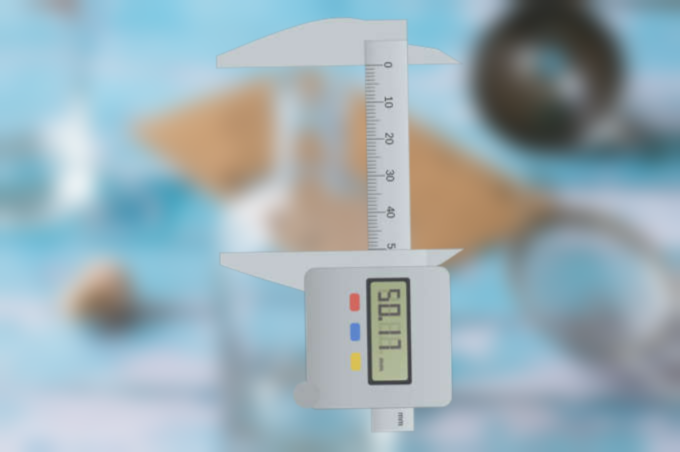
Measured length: mm 50.17
